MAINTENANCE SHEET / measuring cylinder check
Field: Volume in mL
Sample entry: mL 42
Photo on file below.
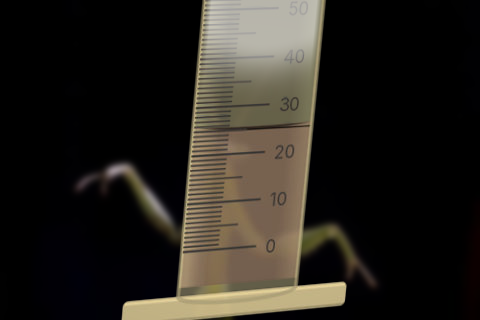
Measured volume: mL 25
